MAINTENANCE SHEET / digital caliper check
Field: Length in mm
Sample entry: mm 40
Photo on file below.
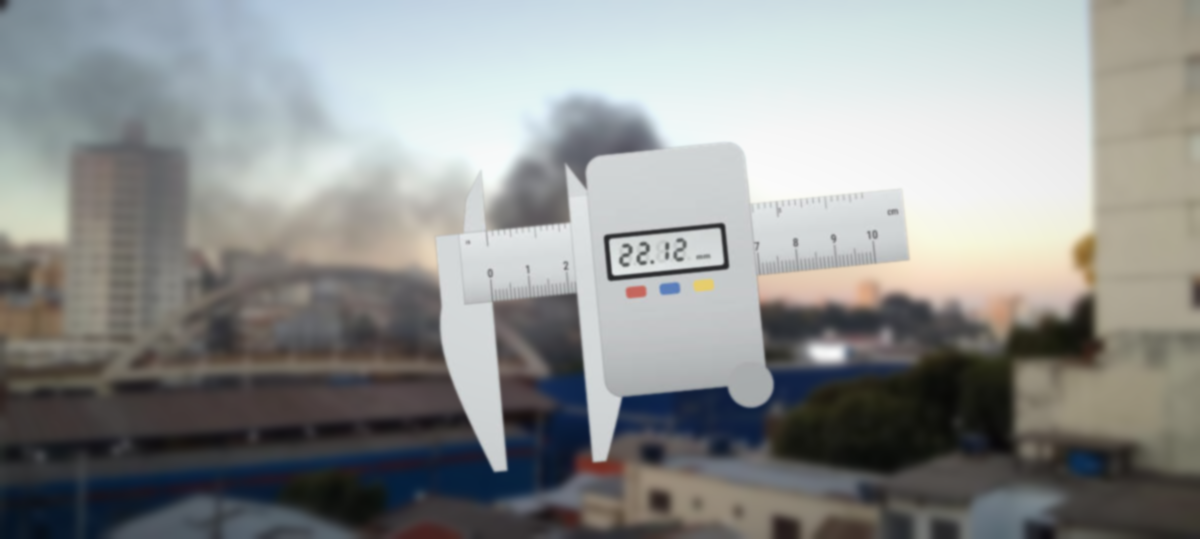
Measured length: mm 22.12
